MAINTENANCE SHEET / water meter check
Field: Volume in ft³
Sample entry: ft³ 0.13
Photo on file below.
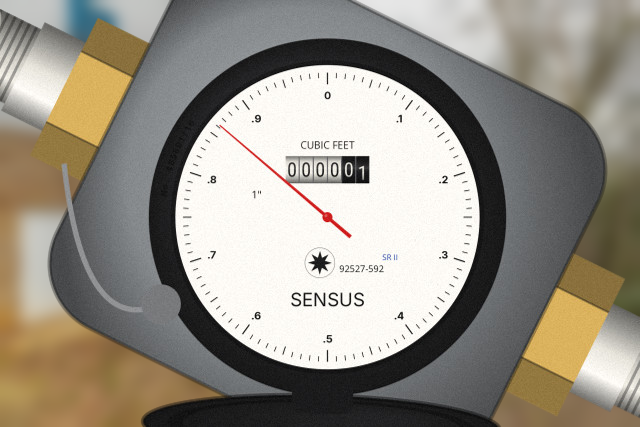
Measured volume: ft³ 0.86
